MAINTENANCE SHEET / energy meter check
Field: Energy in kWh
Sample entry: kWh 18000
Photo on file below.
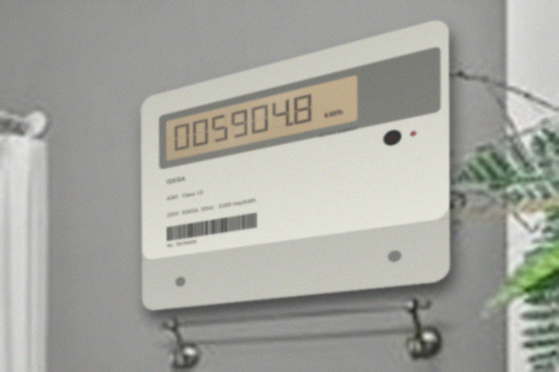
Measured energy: kWh 5904.8
